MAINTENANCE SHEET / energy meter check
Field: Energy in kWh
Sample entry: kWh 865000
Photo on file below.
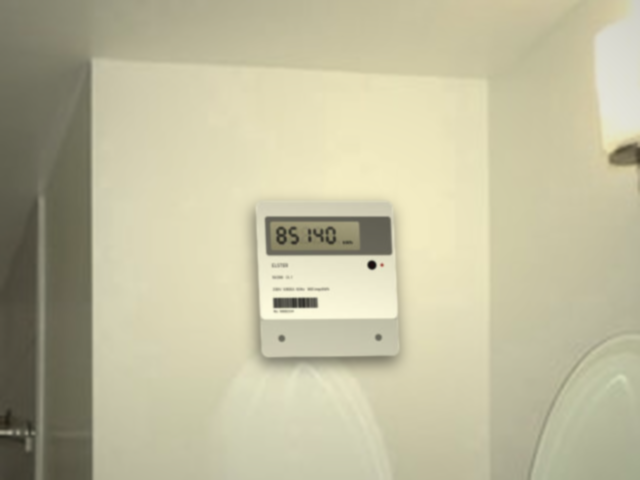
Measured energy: kWh 85140
